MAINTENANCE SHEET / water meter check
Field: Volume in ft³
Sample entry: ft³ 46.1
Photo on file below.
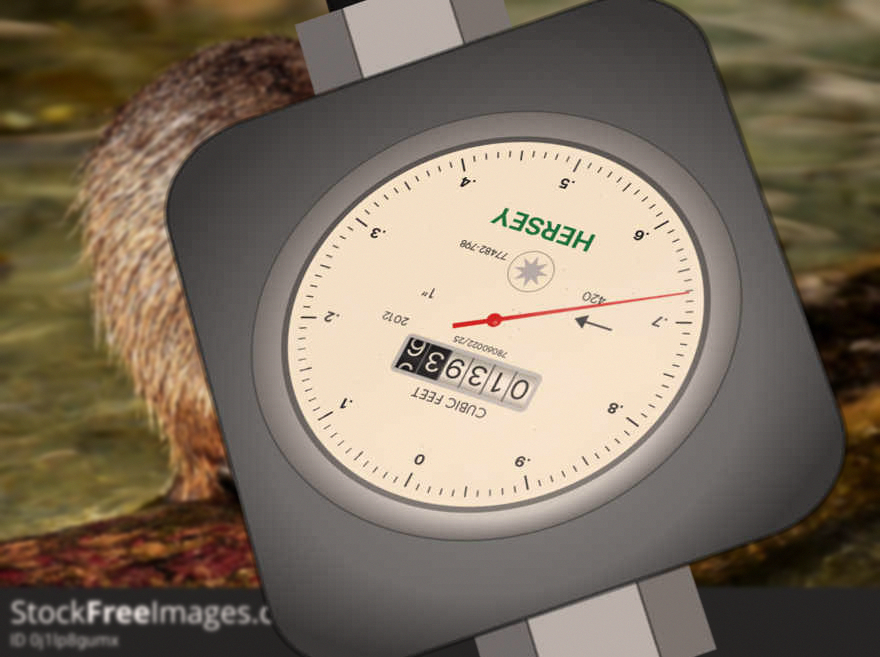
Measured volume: ft³ 13935.67
